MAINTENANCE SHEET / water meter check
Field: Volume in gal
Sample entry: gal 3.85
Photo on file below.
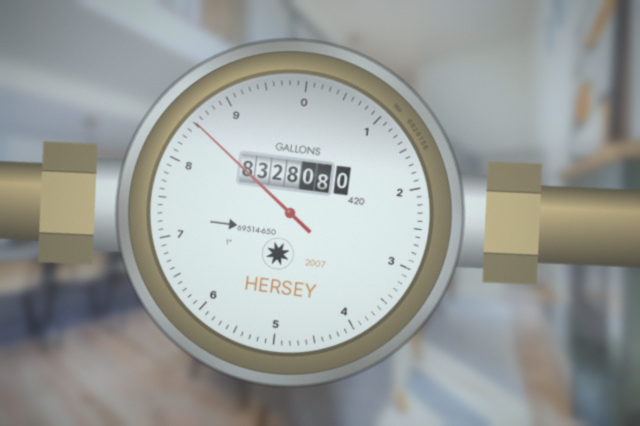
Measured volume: gal 8328078.5
